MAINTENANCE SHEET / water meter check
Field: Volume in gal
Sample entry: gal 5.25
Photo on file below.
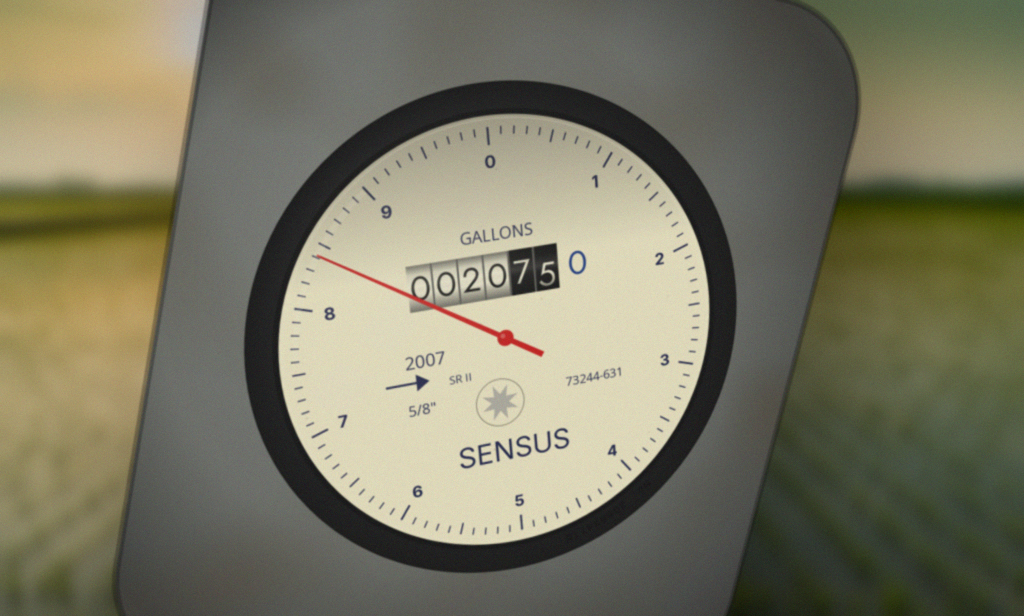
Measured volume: gal 20748.4
